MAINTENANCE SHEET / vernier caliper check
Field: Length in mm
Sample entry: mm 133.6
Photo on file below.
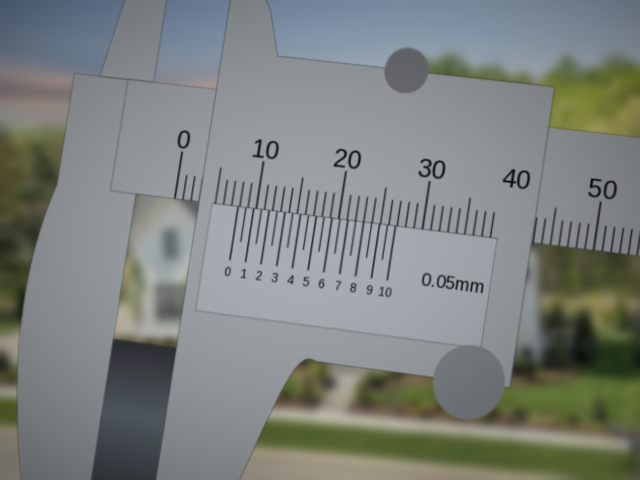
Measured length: mm 7.8
